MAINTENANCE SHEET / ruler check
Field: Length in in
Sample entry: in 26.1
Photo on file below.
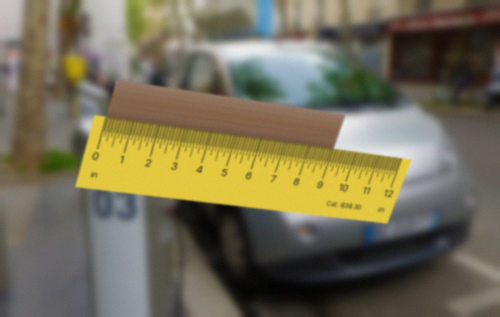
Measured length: in 9
